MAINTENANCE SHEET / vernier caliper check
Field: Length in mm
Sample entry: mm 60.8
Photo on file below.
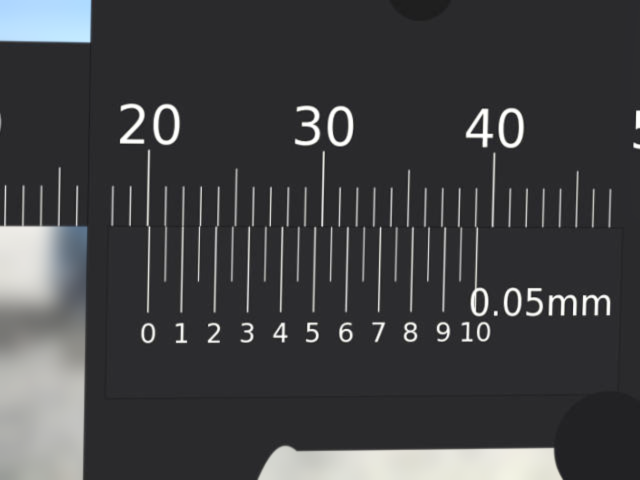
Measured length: mm 20.1
